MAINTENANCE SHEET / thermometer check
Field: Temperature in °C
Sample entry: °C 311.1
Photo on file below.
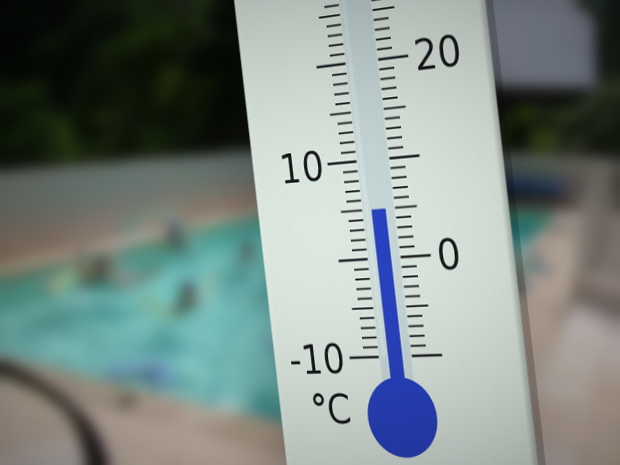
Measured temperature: °C 5
